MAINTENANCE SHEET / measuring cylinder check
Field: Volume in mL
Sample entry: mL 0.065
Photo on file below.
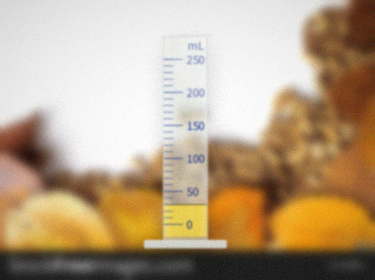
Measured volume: mL 30
